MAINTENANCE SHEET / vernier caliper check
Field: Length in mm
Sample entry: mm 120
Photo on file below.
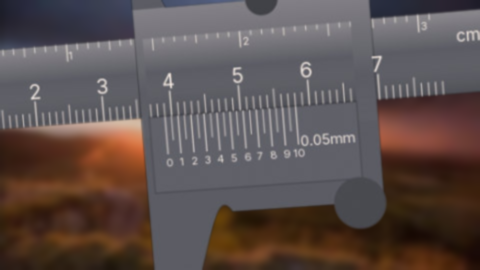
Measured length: mm 39.0
